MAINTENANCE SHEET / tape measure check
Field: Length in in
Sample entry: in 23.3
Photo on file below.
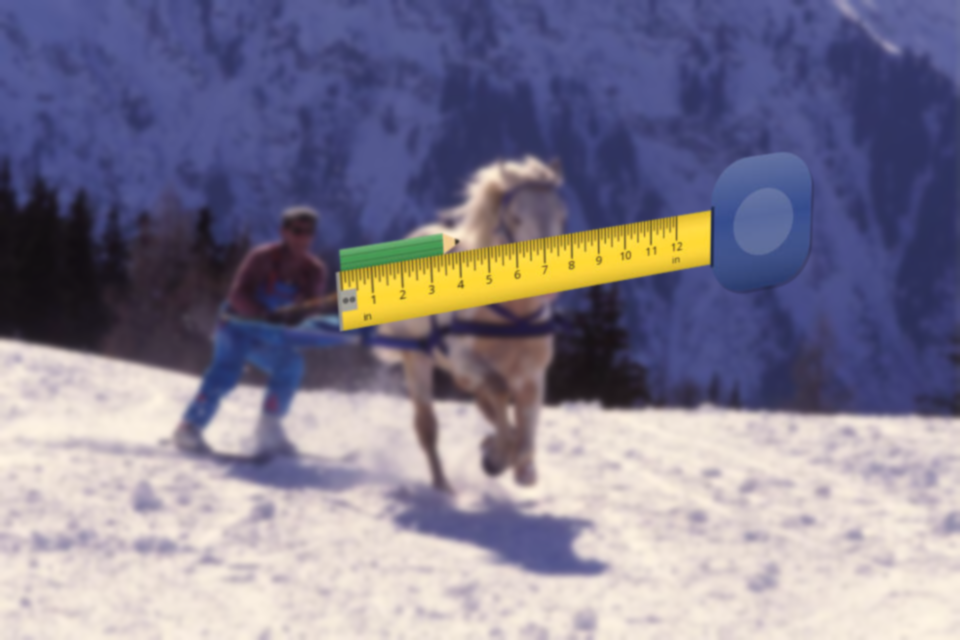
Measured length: in 4
